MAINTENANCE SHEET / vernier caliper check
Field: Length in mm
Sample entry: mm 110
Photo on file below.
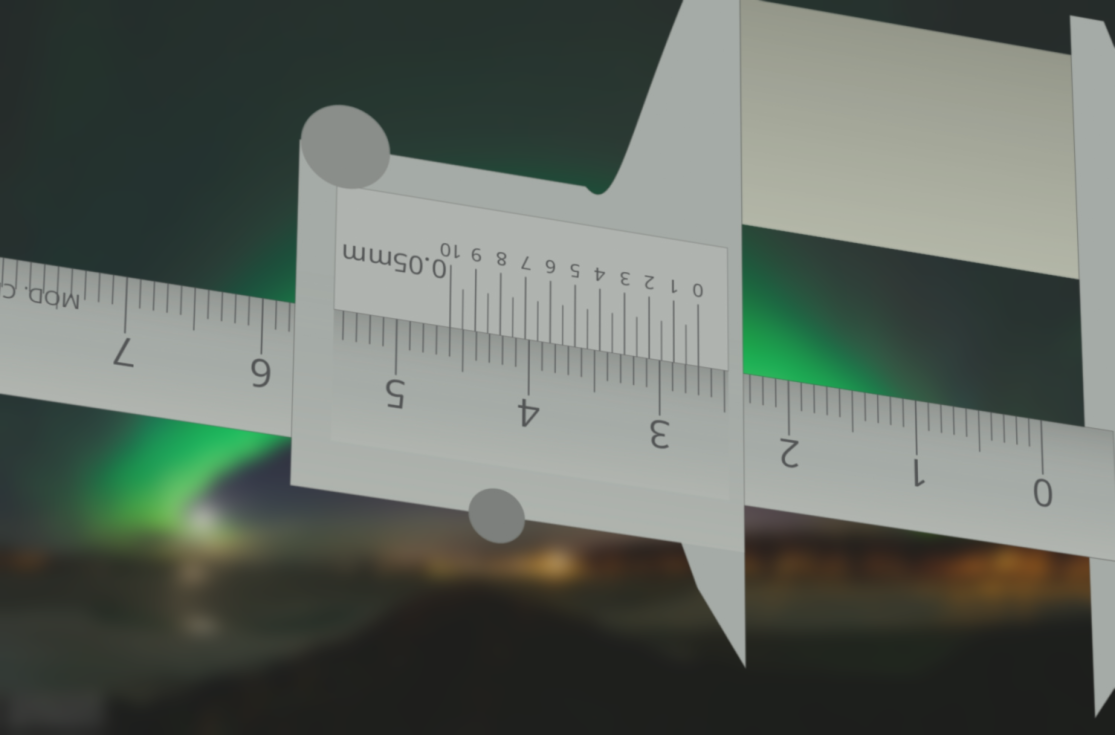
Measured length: mm 27.0
